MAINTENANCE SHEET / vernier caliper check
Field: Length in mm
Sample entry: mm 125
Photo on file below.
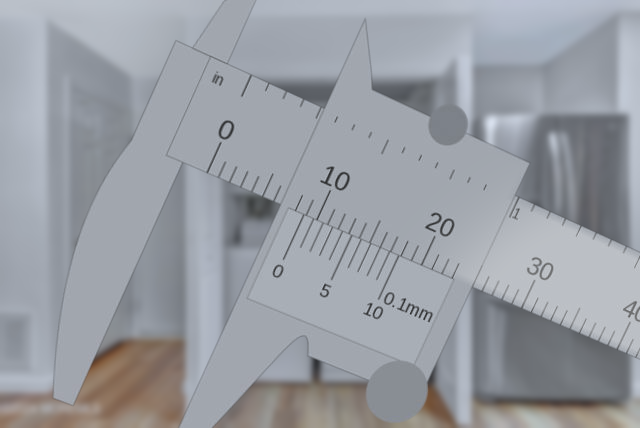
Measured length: mm 8.8
